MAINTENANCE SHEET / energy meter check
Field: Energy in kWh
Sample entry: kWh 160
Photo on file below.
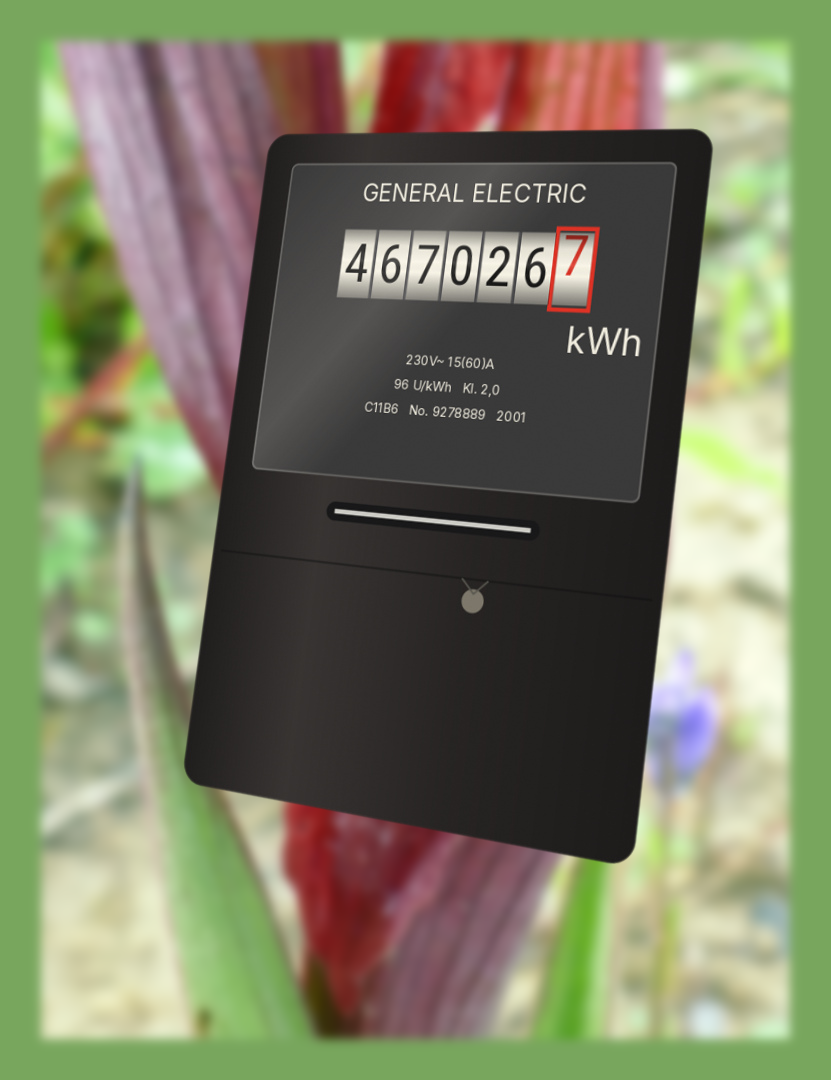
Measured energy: kWh 467026.7
